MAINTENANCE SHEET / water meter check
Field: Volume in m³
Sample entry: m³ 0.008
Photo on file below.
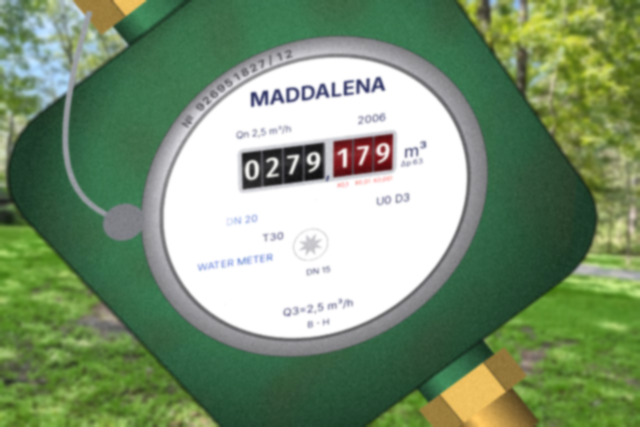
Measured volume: m³ 279.179
